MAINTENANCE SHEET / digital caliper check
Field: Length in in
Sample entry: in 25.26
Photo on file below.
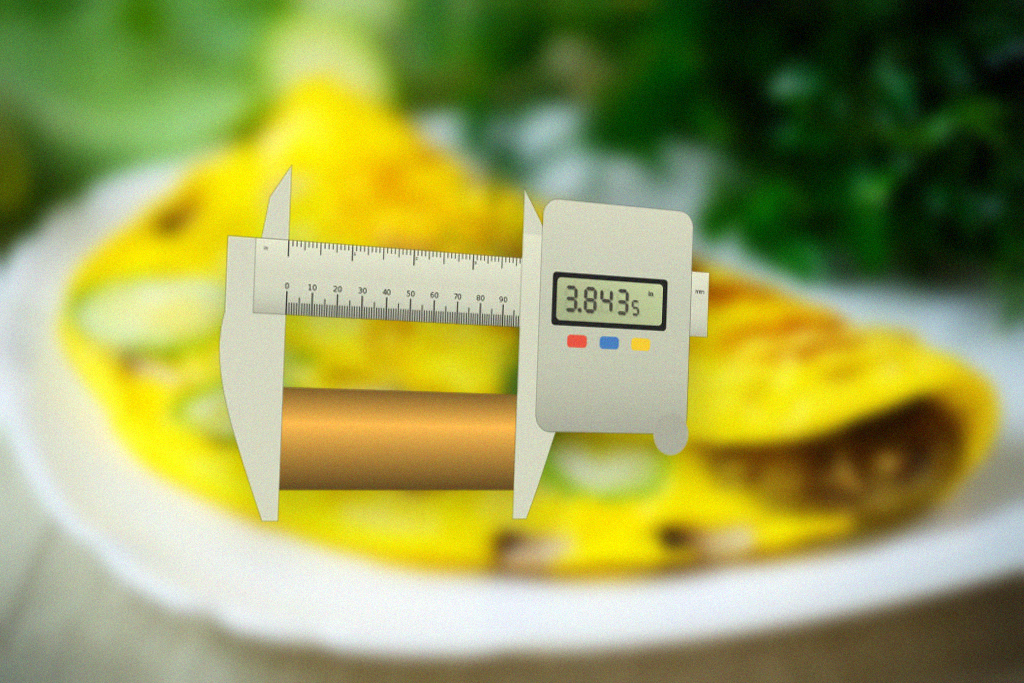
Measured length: in 3.8435
